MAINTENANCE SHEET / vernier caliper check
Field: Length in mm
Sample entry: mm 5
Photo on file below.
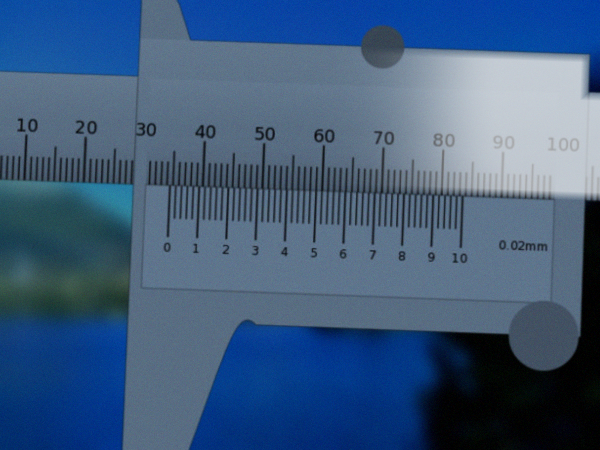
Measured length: mm 34.5
